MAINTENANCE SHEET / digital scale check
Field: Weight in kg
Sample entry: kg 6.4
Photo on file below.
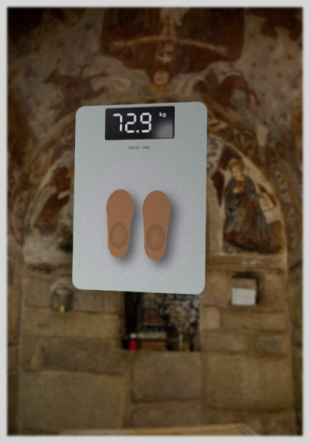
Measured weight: kg 72.9
